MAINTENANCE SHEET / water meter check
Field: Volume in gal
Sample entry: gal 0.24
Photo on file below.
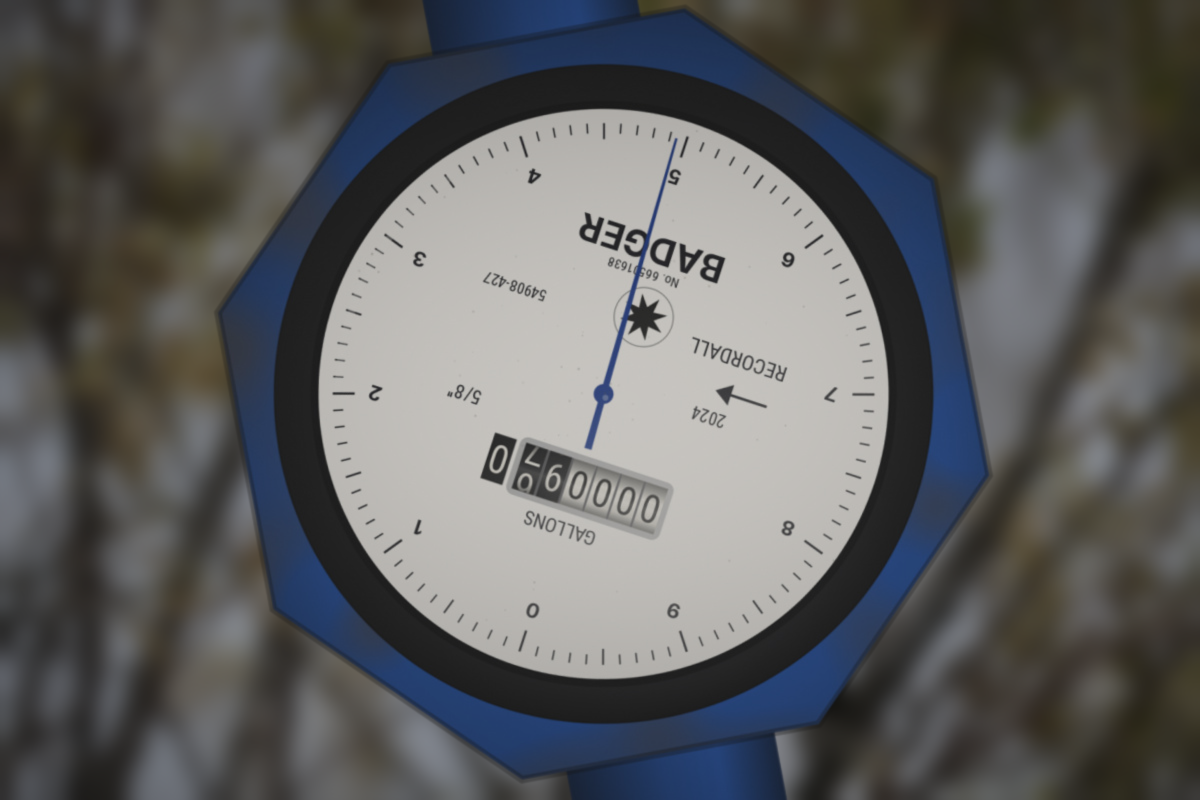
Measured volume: gal 964.9
